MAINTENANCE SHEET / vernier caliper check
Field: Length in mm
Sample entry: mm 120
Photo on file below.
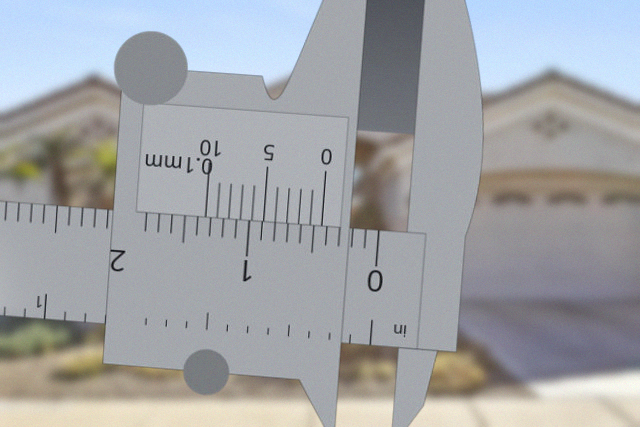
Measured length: mm 4.4
